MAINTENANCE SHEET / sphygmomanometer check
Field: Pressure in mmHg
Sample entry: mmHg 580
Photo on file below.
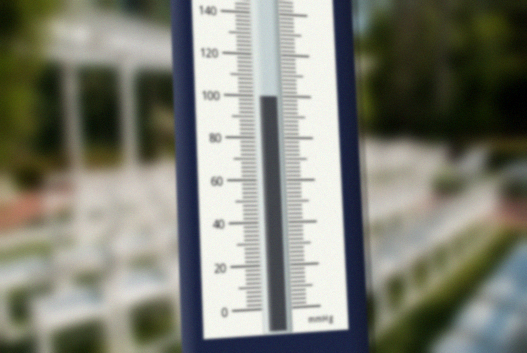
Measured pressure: mmHg 100
